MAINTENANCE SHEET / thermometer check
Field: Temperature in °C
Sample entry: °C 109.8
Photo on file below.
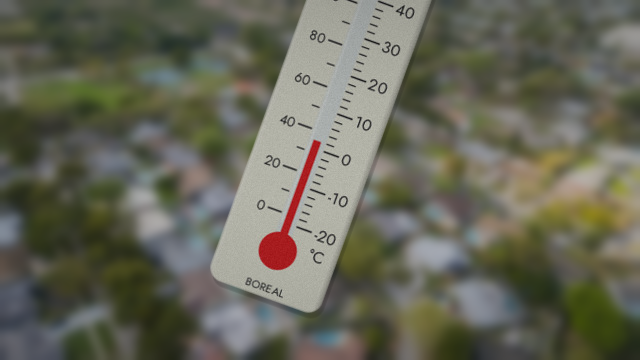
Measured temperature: °C 2
